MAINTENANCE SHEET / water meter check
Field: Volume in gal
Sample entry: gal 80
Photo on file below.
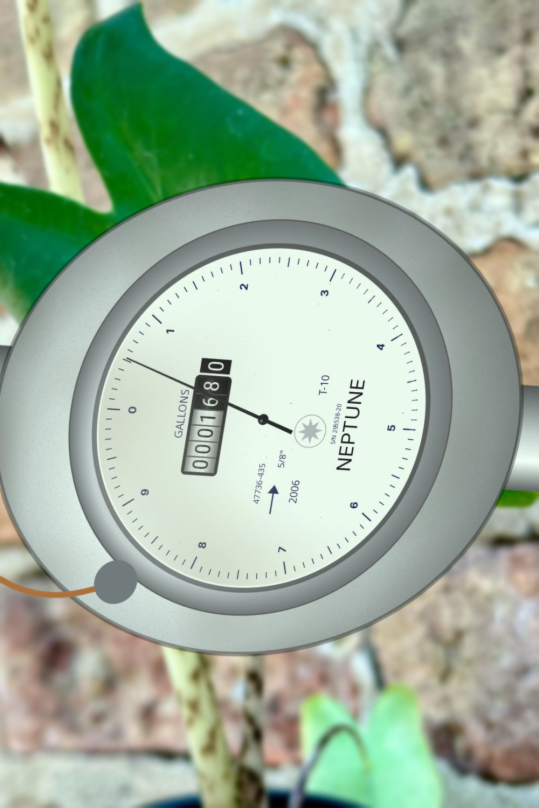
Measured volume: gal 1680.5
